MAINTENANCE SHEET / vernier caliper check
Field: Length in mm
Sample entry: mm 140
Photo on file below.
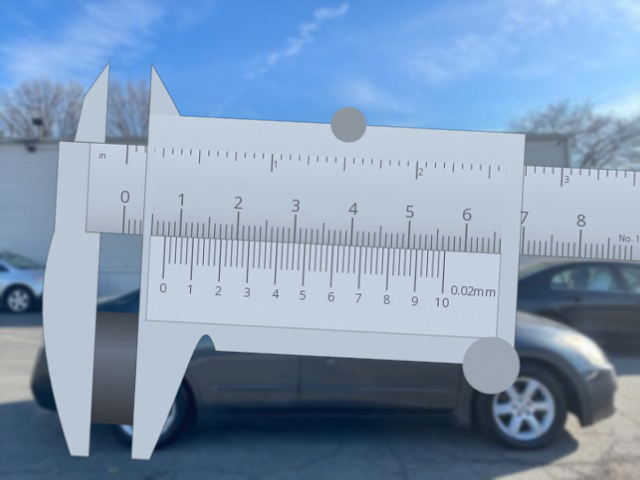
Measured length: mm 7.4
